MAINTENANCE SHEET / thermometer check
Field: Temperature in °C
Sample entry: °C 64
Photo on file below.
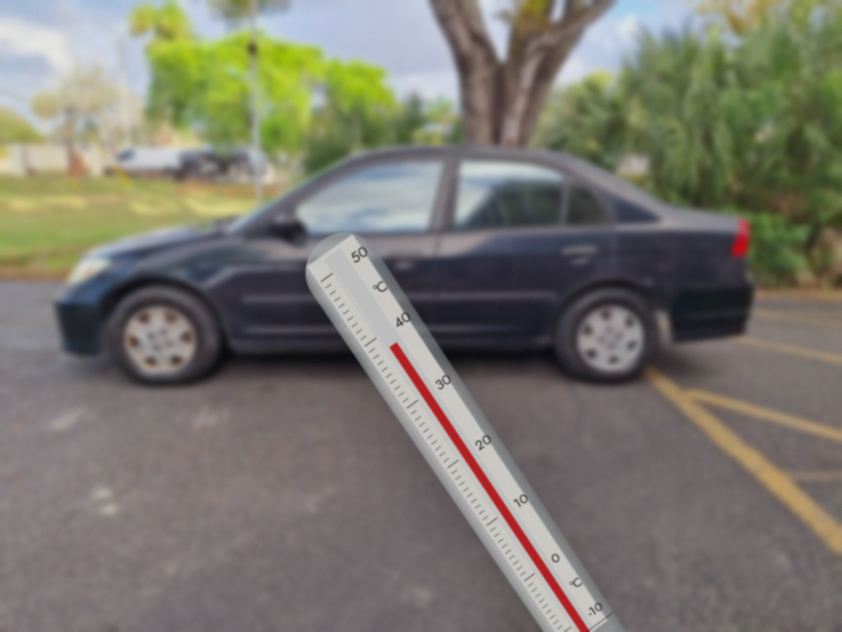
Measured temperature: °C 38
